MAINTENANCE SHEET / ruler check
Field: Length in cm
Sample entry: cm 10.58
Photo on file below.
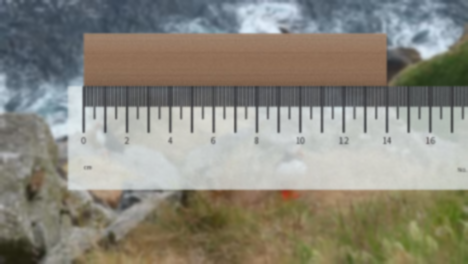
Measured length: cm 14
